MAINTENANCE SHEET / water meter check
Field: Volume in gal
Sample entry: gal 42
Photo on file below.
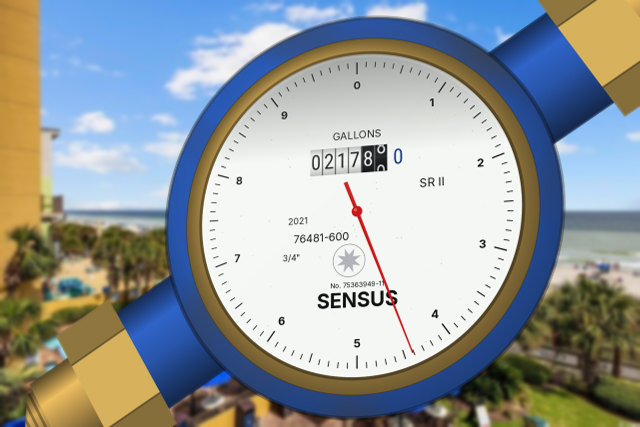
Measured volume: gal 217884.4
